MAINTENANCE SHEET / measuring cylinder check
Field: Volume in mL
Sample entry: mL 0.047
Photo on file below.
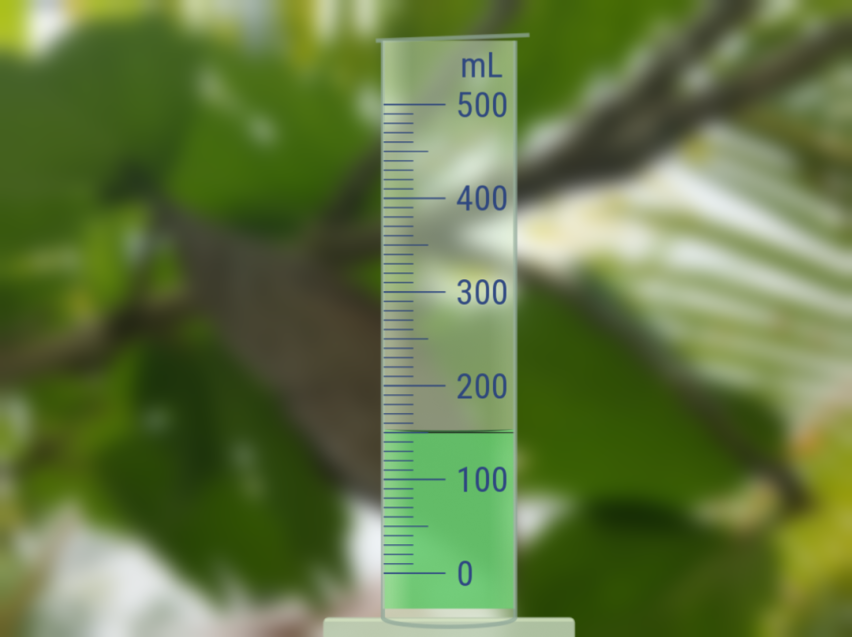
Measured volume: mL 150
